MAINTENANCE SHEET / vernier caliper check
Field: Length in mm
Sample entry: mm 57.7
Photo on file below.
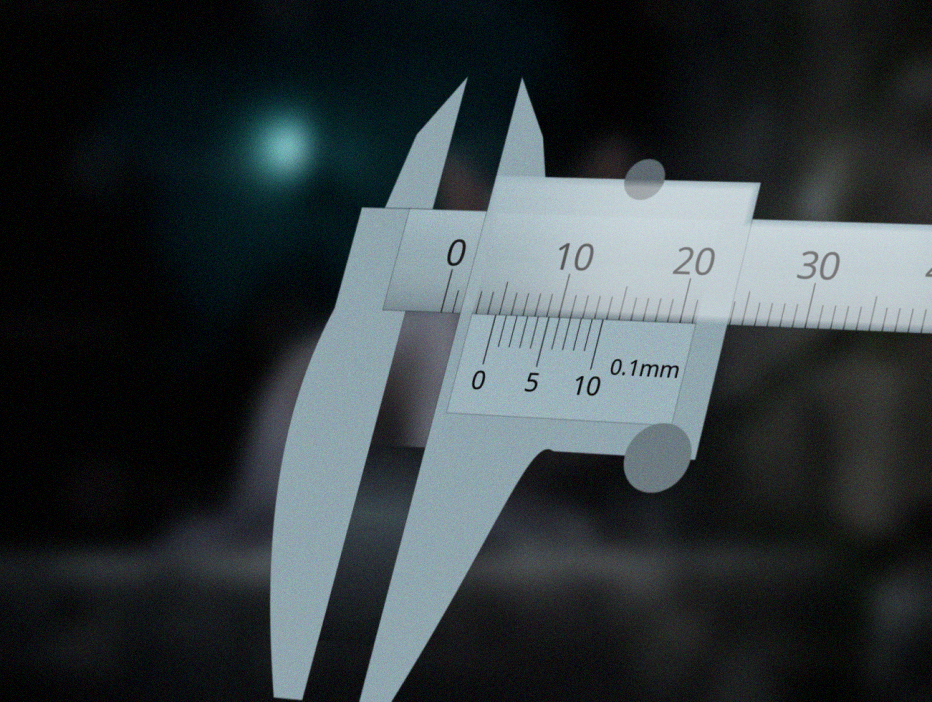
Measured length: mm 4.7
